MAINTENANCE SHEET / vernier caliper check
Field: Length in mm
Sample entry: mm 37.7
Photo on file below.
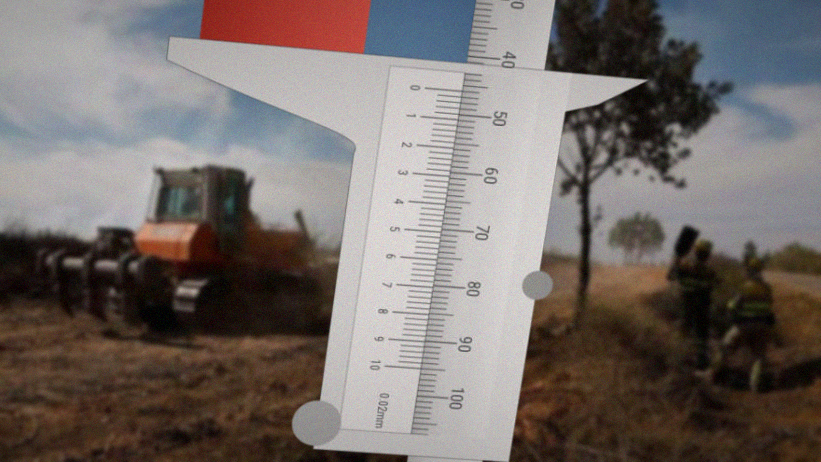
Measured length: mm 46.0
